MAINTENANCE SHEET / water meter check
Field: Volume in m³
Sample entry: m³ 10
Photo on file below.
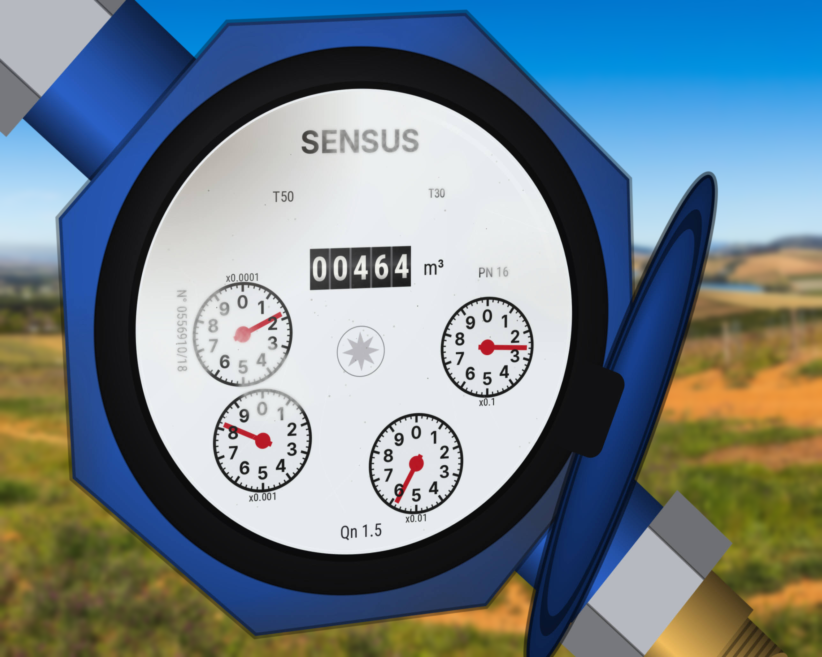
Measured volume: m³ 464.2581
